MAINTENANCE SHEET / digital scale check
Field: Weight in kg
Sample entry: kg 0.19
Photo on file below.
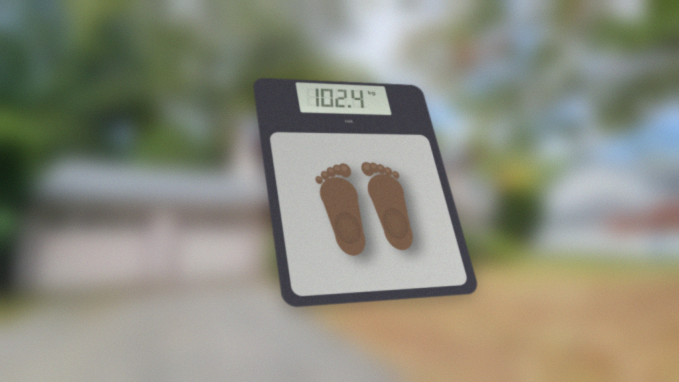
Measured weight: kg 102.4
